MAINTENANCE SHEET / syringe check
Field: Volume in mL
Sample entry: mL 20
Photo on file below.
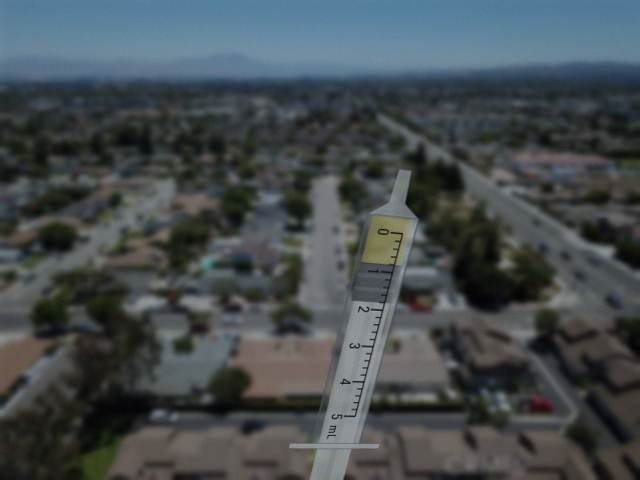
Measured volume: mL 0.8
